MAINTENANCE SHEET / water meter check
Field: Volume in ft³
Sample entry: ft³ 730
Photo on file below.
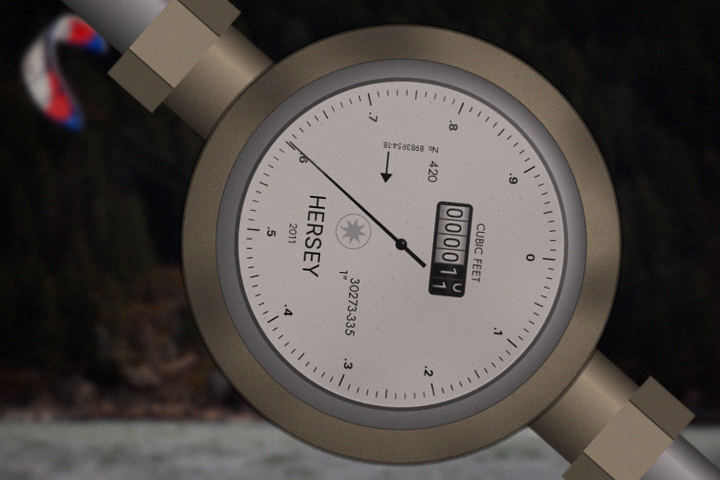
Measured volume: ft³ 10.60
